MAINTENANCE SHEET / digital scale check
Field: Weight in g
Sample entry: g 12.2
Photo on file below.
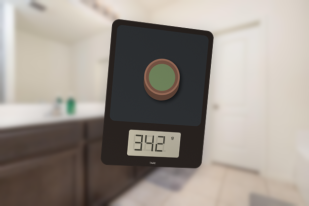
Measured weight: g 342
